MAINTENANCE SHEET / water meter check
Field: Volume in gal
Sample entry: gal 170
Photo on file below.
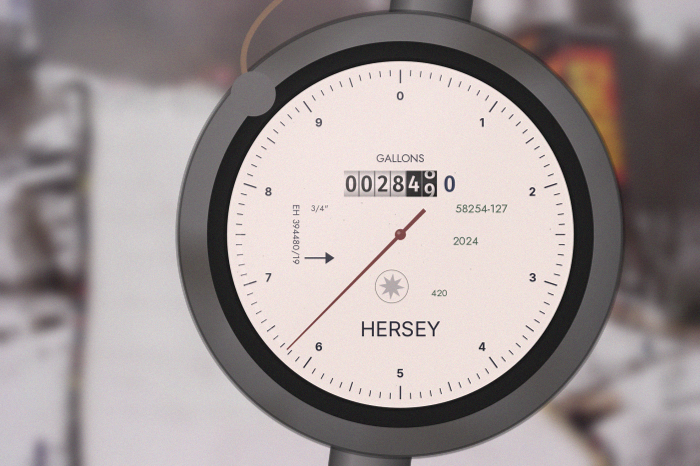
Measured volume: gal 28486.2
